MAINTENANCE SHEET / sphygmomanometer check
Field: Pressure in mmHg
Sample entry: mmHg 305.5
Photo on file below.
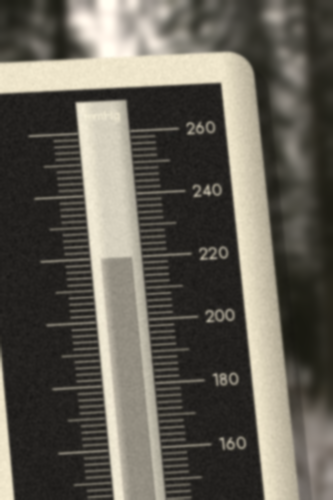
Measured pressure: mmHg 220
